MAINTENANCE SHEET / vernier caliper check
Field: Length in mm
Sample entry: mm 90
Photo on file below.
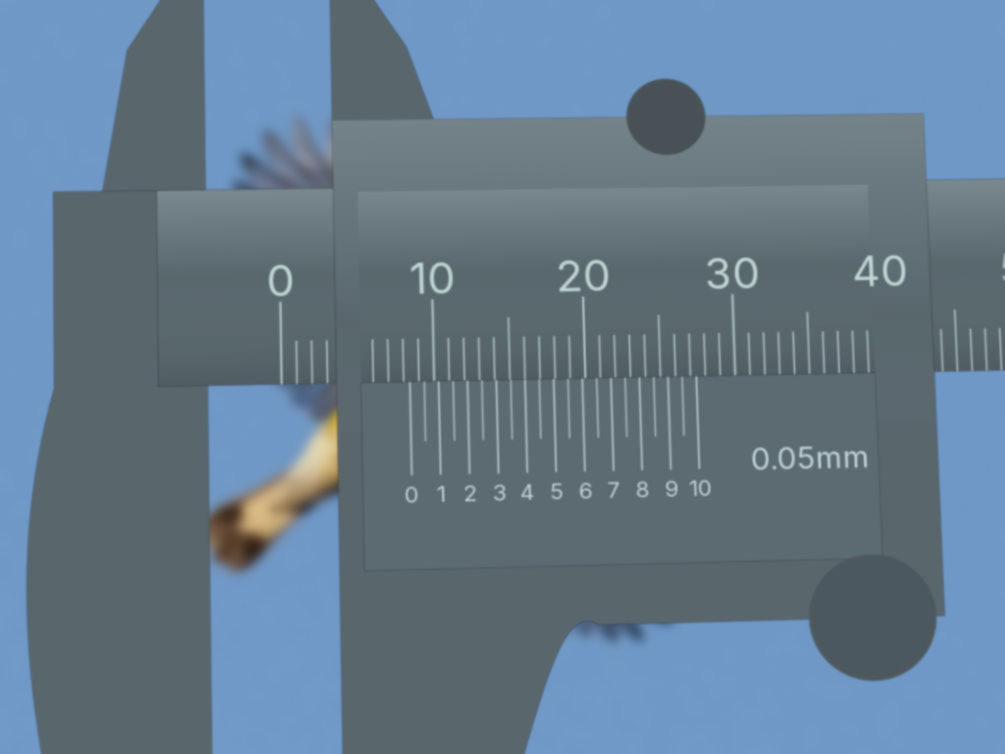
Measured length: mm 8.4
